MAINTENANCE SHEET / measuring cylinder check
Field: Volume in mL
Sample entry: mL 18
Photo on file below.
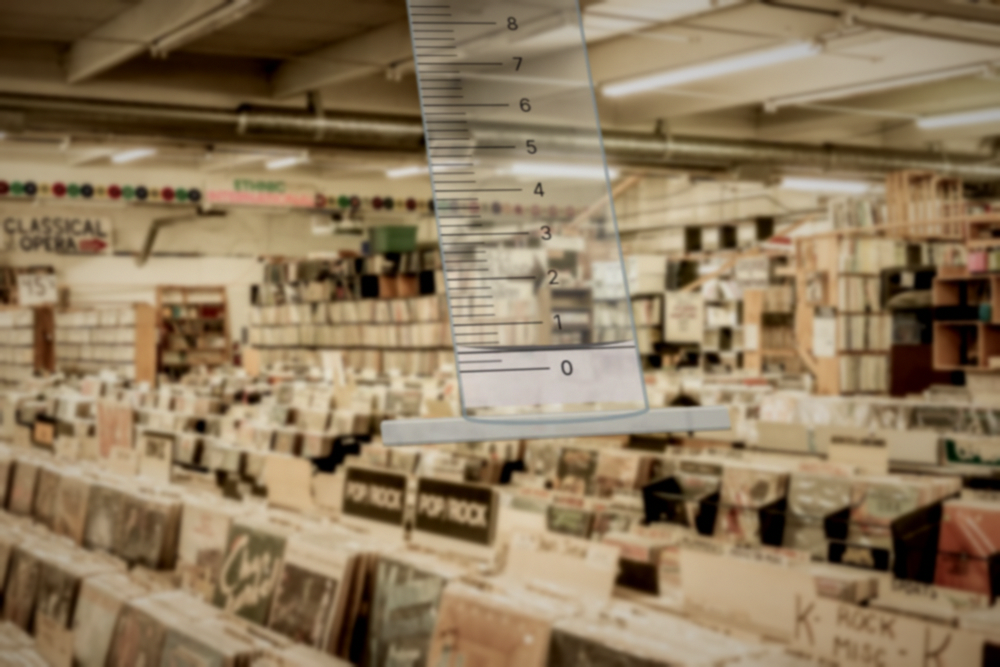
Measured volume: mL 0.4
